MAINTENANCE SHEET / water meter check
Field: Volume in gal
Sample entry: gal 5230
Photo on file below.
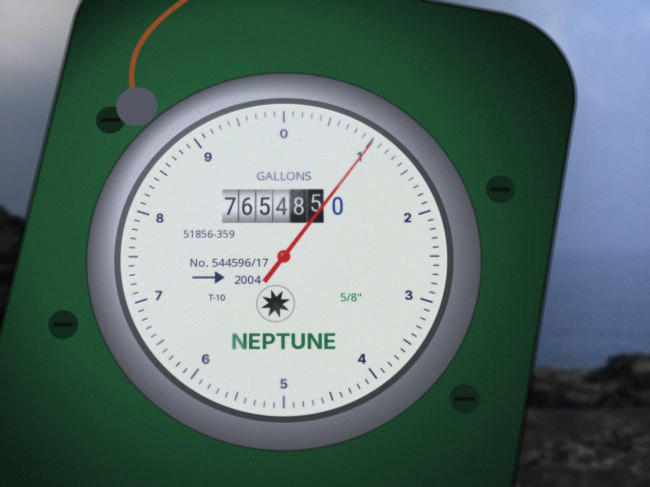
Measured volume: gal 7654851.0
